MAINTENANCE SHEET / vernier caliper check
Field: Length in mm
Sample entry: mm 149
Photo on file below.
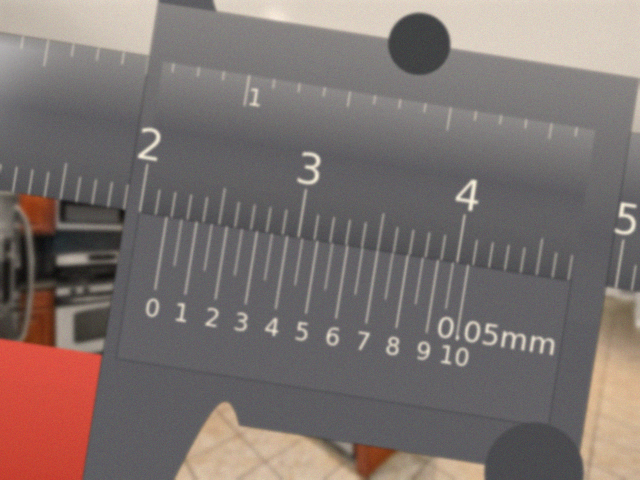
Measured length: mm 21.7
